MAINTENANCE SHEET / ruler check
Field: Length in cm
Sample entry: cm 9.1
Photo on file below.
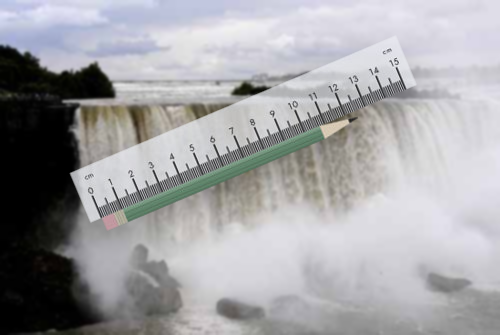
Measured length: cm 12.5
